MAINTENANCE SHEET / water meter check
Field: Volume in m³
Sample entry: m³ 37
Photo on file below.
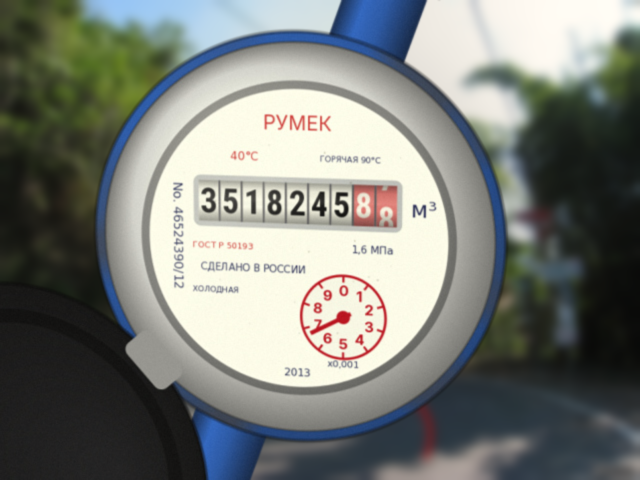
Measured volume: m³ 3518245.876
